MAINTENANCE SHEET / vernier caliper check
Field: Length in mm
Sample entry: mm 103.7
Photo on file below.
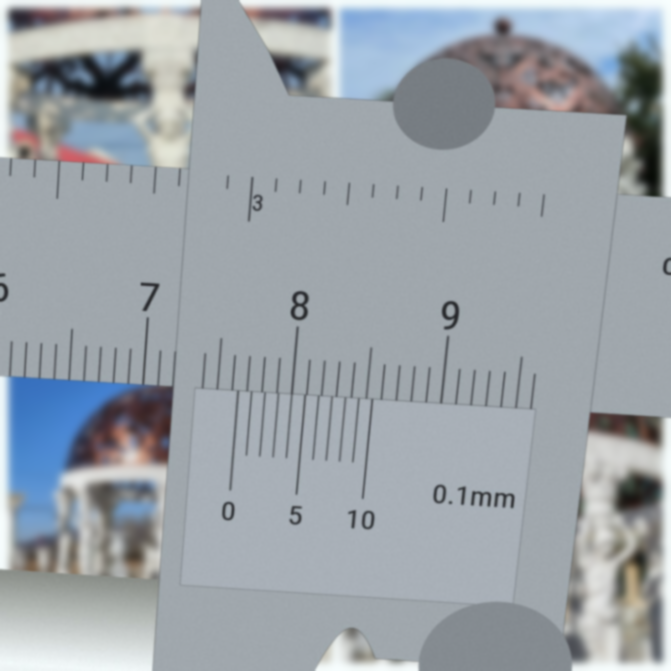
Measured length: mm 76.4
